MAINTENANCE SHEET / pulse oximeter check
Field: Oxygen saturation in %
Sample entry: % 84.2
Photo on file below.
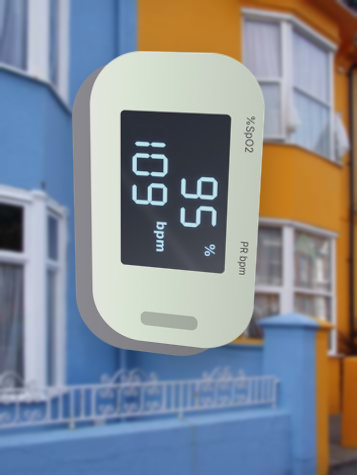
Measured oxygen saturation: % 95
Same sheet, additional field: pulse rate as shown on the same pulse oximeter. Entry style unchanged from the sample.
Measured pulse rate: bpm 109
